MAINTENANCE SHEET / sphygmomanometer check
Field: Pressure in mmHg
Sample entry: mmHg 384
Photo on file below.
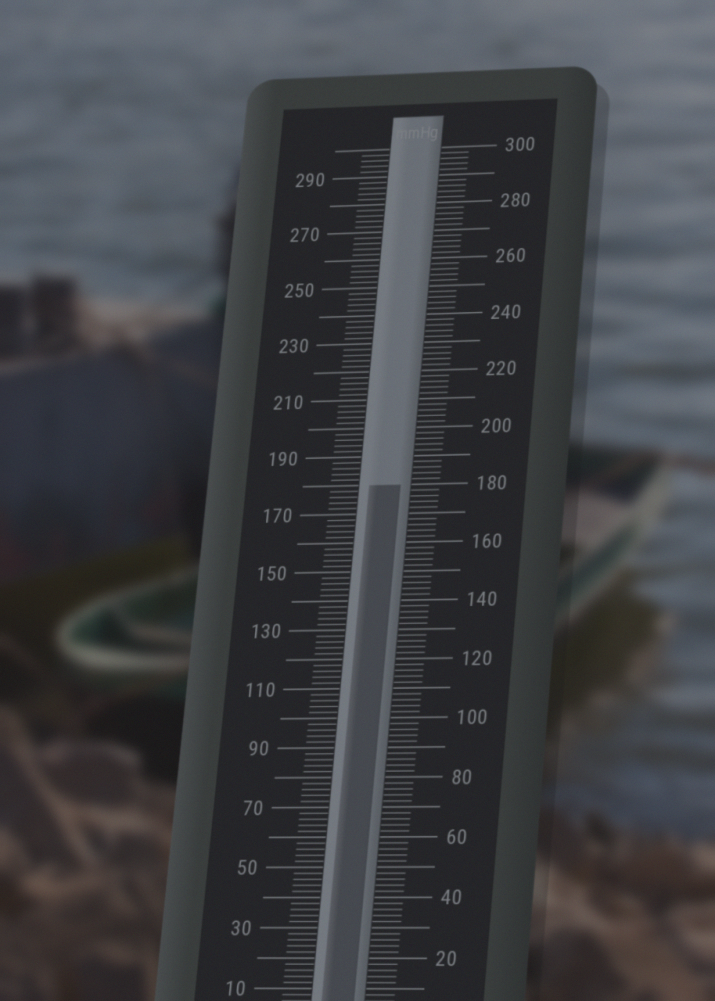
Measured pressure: mmHg 180
